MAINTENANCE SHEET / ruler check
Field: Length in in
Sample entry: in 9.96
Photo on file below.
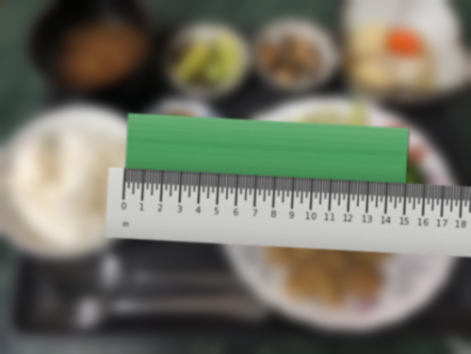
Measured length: in 15
